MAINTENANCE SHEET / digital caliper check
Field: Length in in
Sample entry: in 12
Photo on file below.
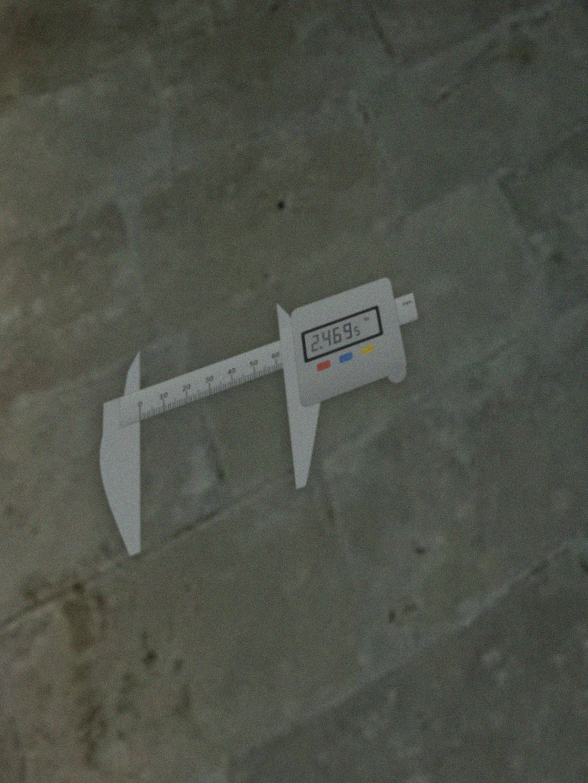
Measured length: in 2.4695
